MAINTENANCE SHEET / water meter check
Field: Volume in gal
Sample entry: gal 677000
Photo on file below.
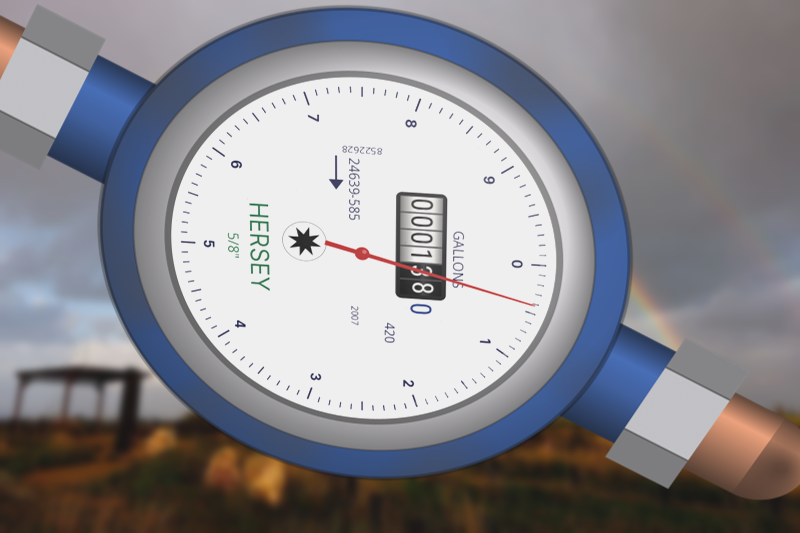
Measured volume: gal 1380.4
